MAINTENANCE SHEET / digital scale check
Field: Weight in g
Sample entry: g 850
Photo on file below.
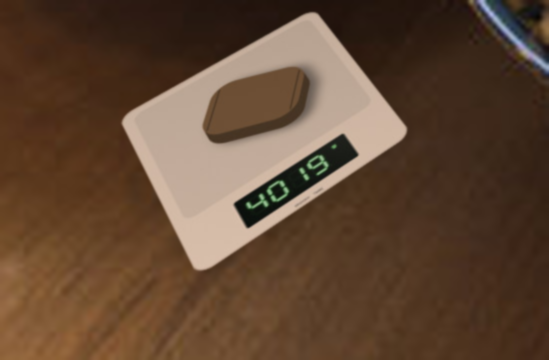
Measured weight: g 4019
